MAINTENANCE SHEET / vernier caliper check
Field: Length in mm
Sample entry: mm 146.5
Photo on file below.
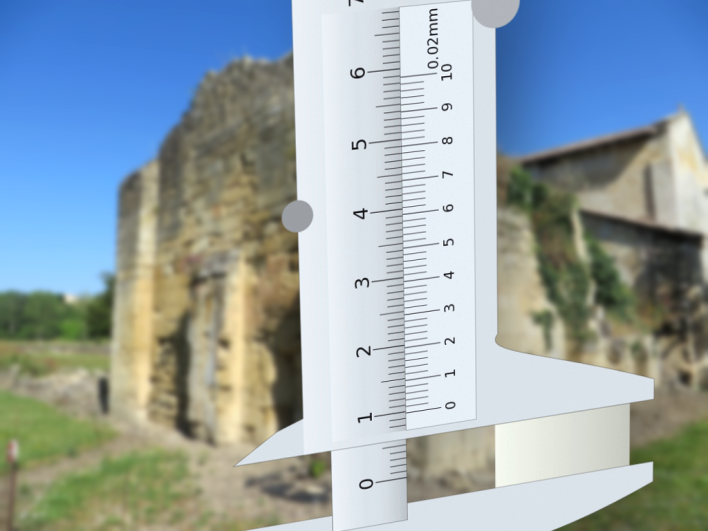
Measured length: mm 9.8
